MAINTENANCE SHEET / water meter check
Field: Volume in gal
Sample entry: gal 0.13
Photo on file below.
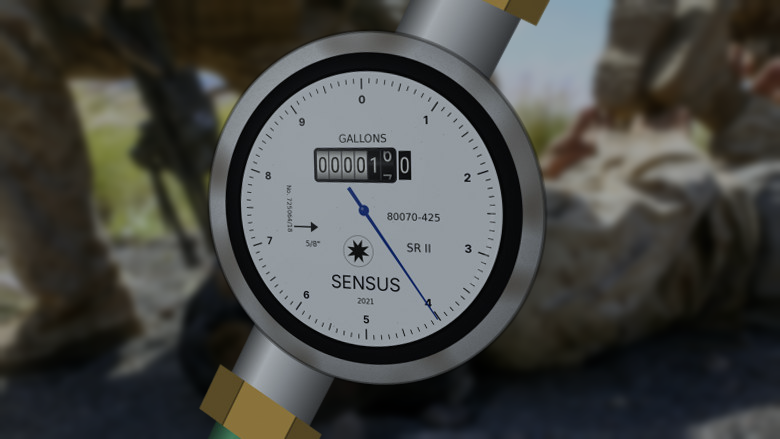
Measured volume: gal 164.0
